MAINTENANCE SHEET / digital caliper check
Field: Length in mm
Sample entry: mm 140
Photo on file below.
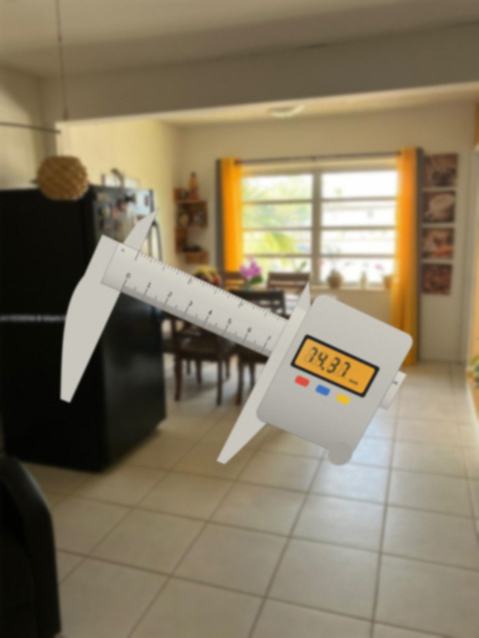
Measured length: mm 74.37
